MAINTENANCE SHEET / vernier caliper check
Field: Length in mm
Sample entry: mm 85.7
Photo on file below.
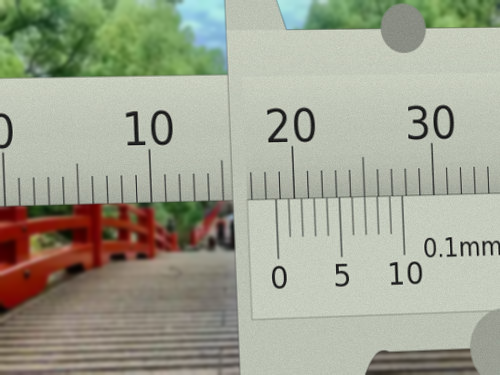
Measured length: mm 18.7
